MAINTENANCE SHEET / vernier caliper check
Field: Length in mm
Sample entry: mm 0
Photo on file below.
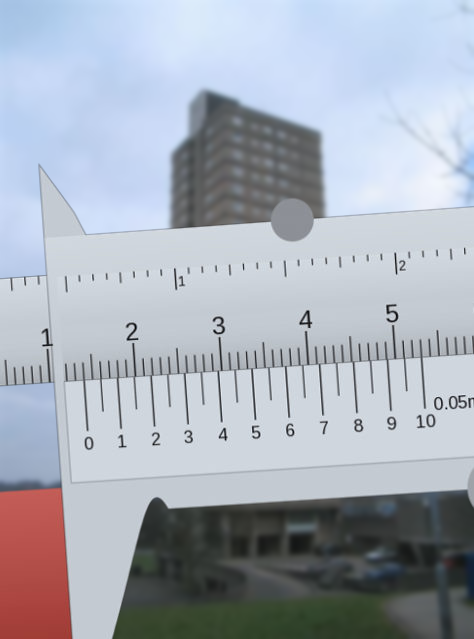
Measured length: mm 14.0
